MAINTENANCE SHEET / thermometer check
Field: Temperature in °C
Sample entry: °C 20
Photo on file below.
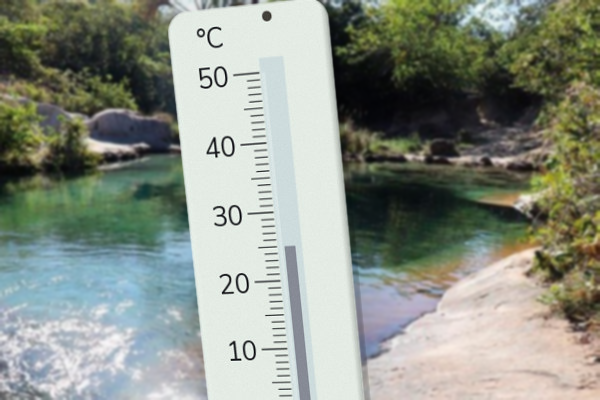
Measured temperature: °C 25
